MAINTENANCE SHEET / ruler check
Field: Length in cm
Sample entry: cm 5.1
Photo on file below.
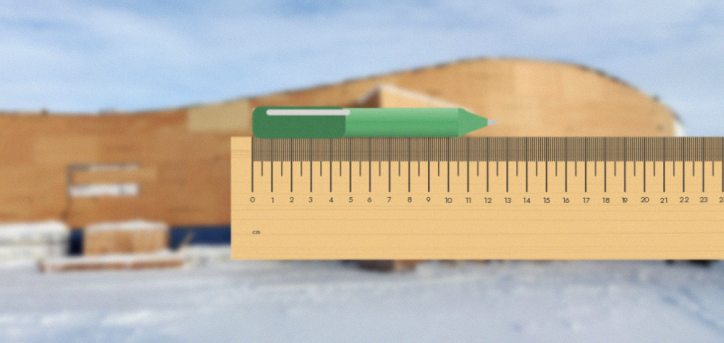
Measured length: cm 12.5
